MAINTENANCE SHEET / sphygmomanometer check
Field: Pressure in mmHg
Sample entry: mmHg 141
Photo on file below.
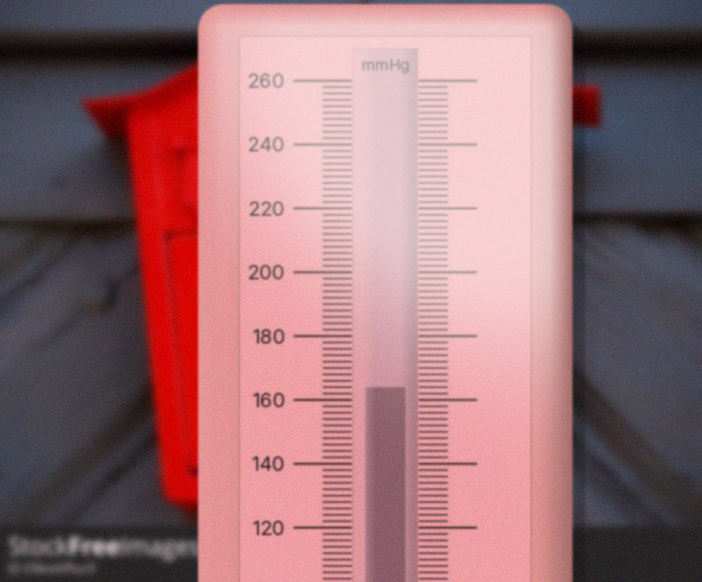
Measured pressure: mmHg 164
